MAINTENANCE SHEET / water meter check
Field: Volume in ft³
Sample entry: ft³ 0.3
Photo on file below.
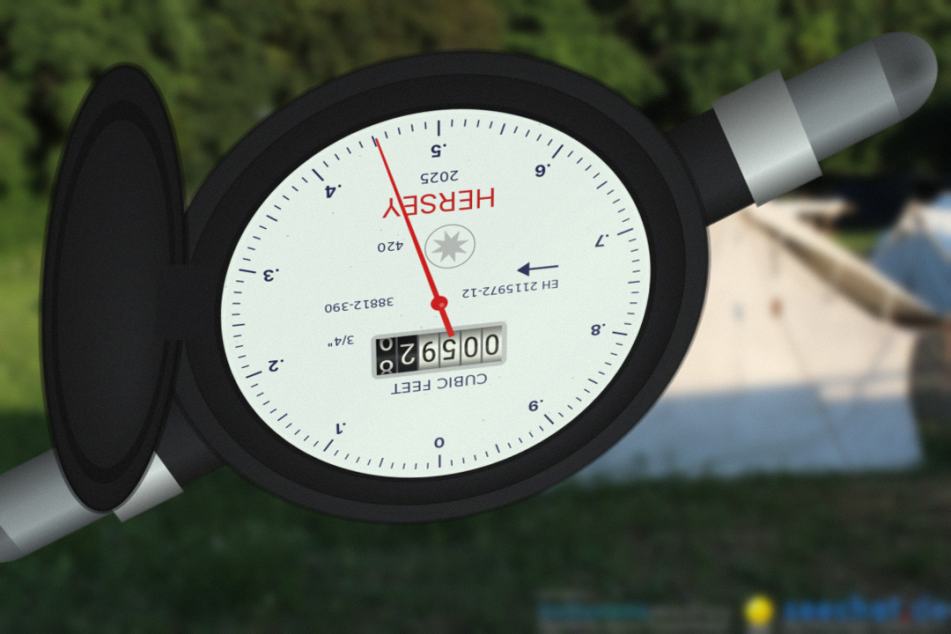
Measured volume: ft³ 5928.45
